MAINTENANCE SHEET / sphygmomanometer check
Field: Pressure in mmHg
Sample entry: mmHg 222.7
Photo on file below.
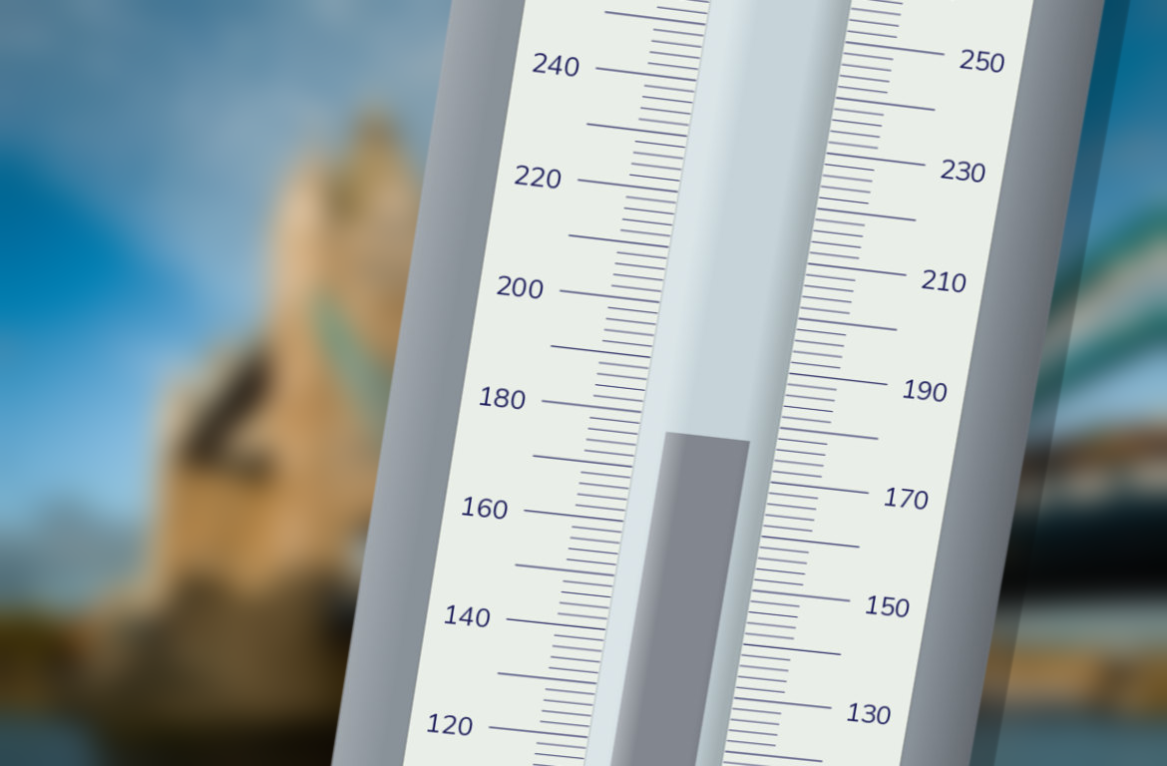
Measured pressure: mmHg 177
